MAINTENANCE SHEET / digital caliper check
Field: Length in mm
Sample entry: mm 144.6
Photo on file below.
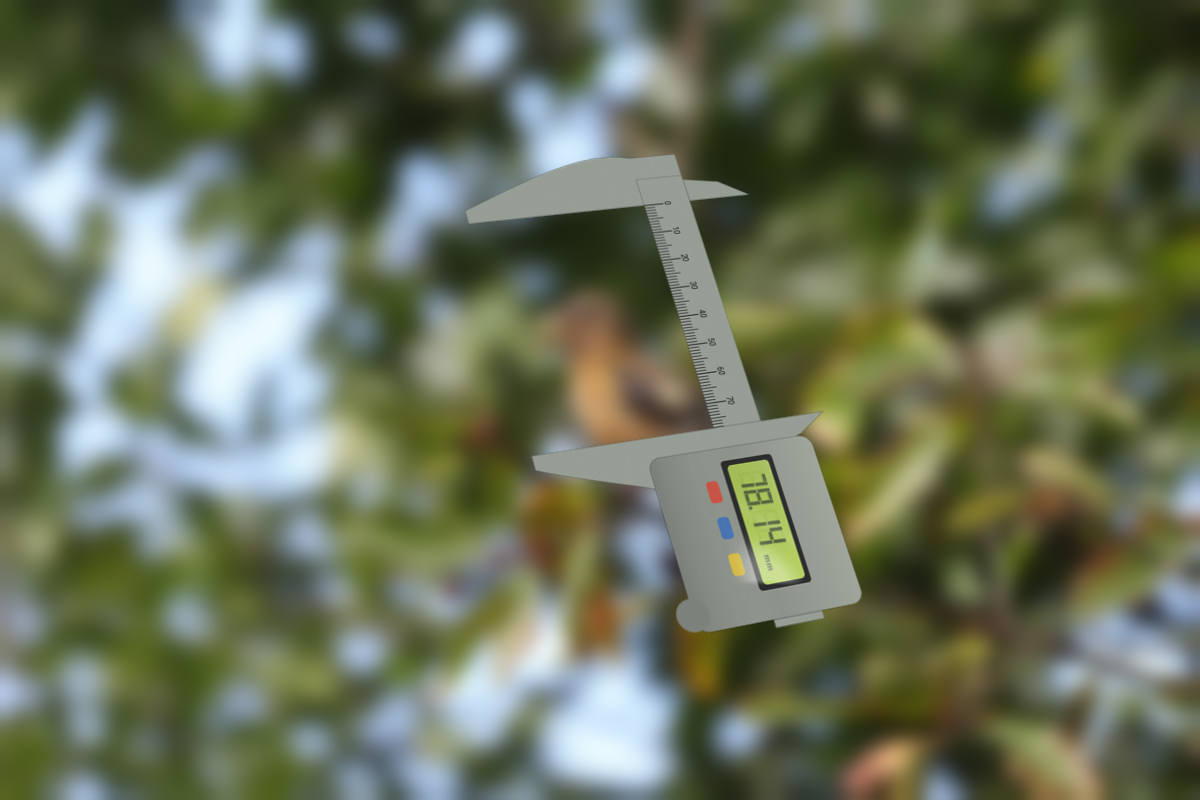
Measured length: mm 78.14
